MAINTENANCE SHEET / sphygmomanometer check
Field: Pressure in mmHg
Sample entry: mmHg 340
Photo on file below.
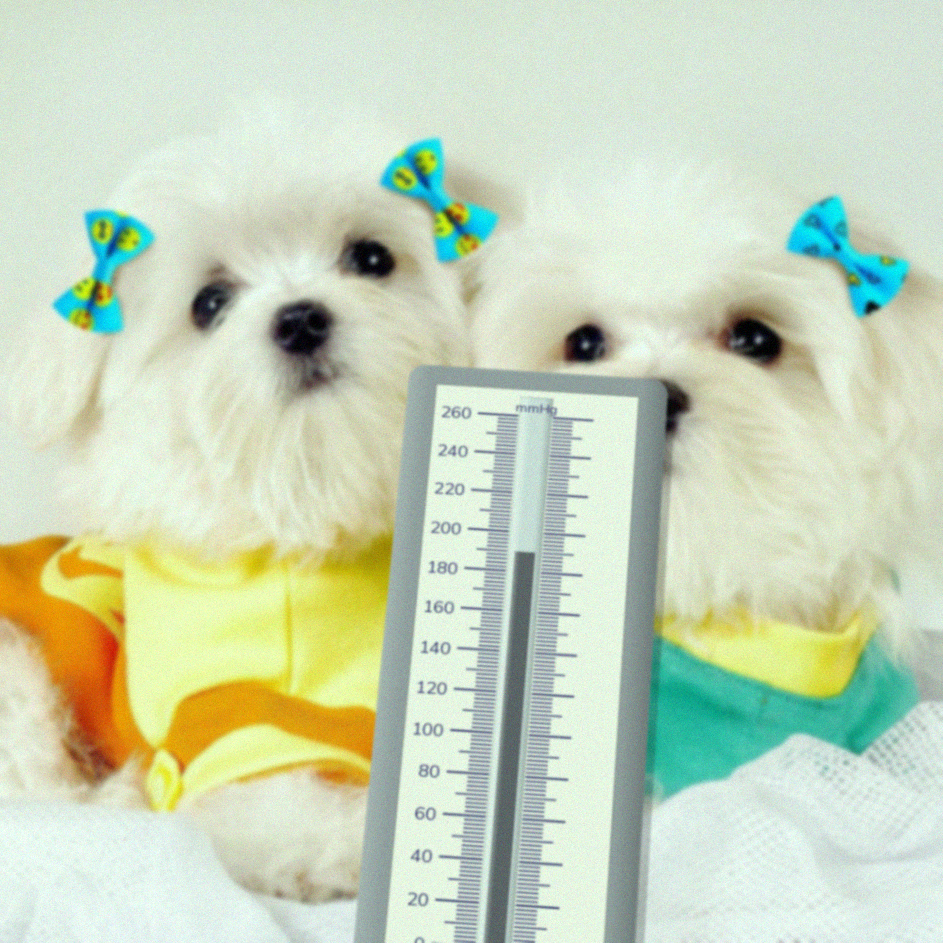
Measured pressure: mmHg 190
